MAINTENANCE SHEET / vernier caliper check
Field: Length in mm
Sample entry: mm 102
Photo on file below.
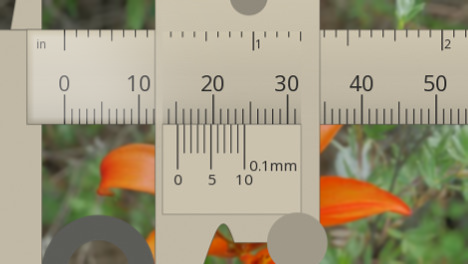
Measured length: mm 15.2
